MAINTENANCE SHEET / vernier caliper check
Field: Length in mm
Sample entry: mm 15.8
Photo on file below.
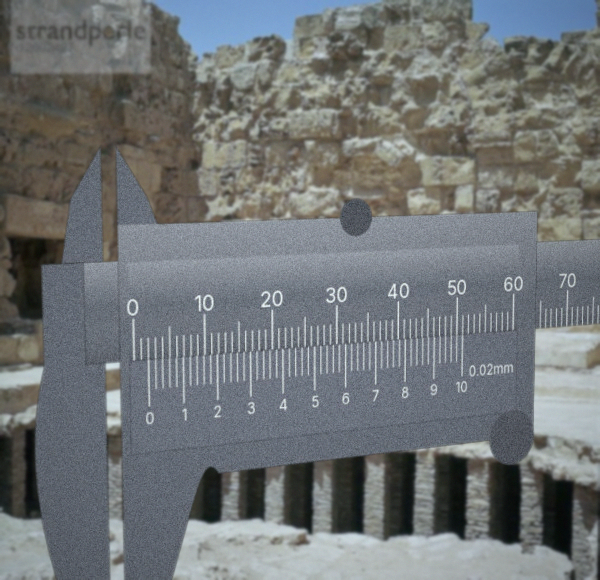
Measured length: mm 2.0
